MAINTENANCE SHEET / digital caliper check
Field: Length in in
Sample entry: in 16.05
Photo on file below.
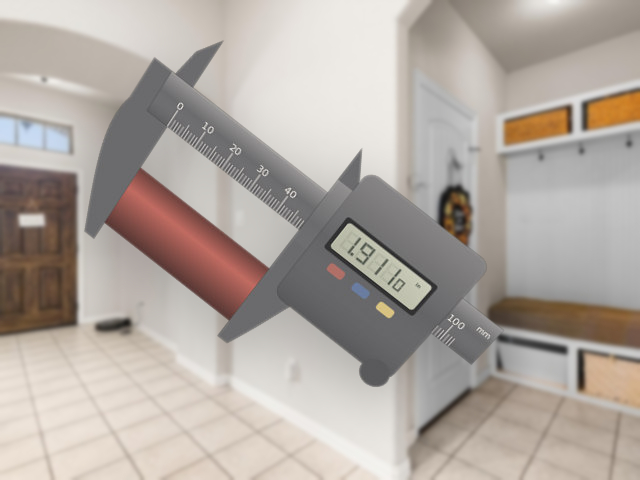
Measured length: in 1.9110
